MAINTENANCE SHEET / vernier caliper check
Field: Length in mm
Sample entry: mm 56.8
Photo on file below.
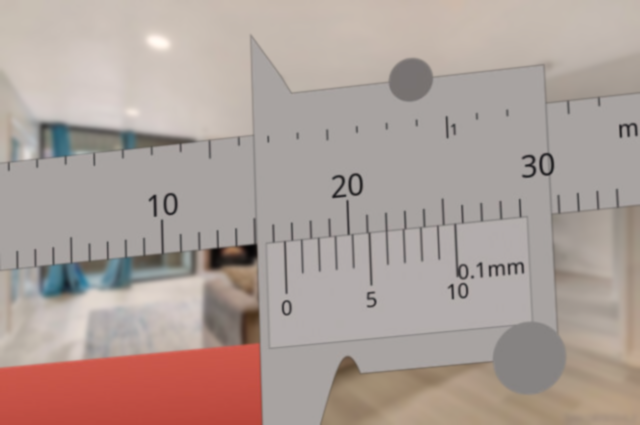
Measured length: mm 16.6
